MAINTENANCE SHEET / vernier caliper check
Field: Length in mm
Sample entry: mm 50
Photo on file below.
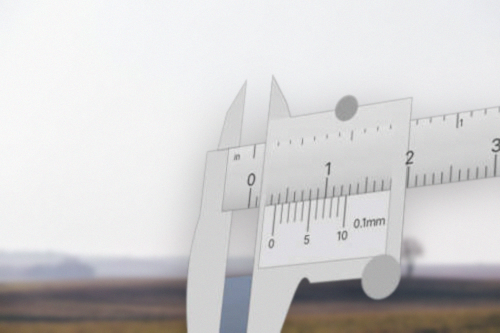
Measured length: mm 3.6
